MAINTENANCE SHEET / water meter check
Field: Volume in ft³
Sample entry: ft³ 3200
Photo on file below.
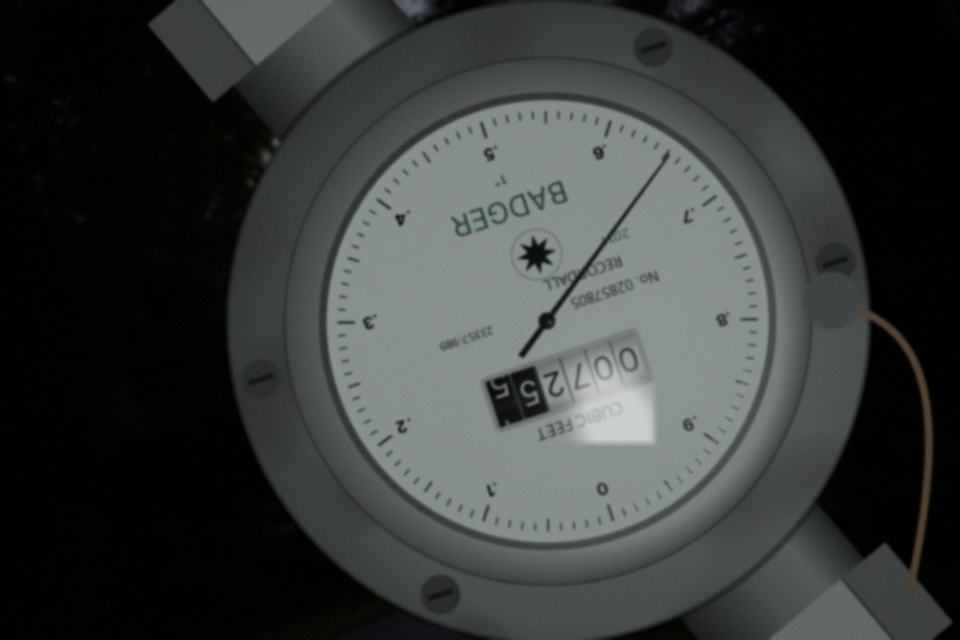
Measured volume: ft³ 7254.65
